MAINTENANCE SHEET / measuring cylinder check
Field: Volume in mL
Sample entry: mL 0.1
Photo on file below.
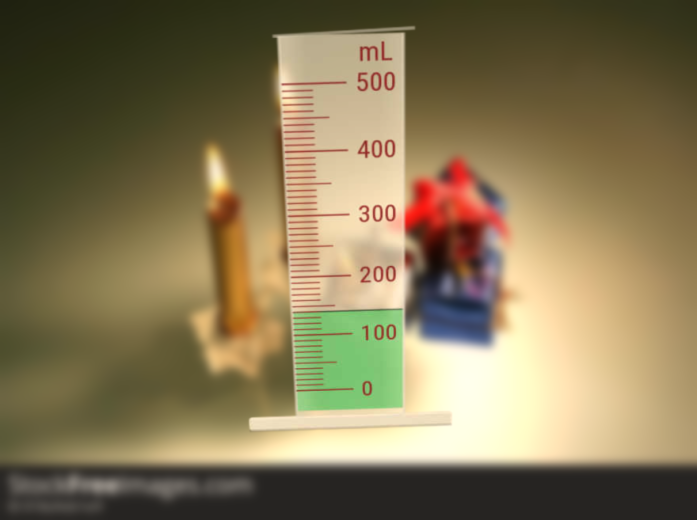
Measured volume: mL 140
